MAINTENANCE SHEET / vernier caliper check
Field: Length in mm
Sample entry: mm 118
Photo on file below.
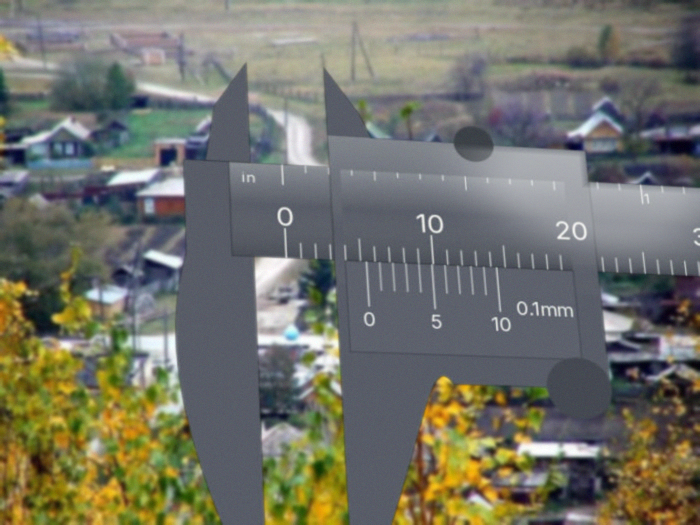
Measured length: mm 5.4
